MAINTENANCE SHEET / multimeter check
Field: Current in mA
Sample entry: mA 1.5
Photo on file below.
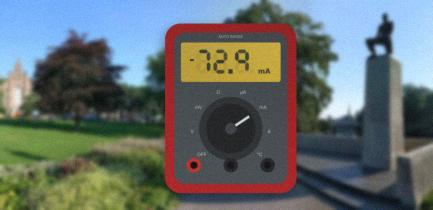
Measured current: mA -72.9
